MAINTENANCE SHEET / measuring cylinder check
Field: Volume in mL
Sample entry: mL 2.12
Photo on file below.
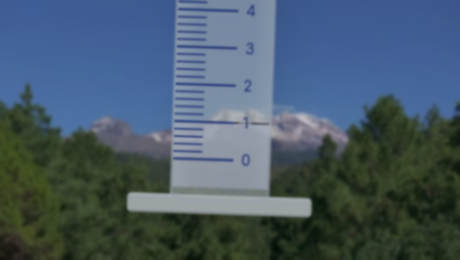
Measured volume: mL 1
